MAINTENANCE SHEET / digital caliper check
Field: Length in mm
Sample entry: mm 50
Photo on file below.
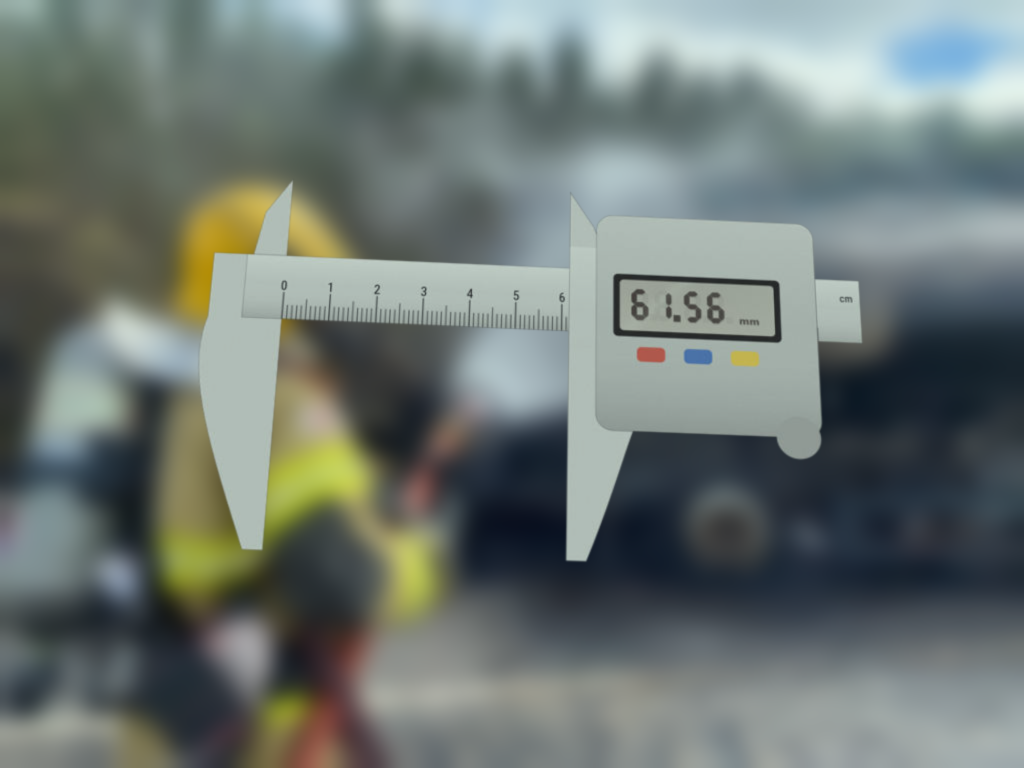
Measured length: mm 61.56
